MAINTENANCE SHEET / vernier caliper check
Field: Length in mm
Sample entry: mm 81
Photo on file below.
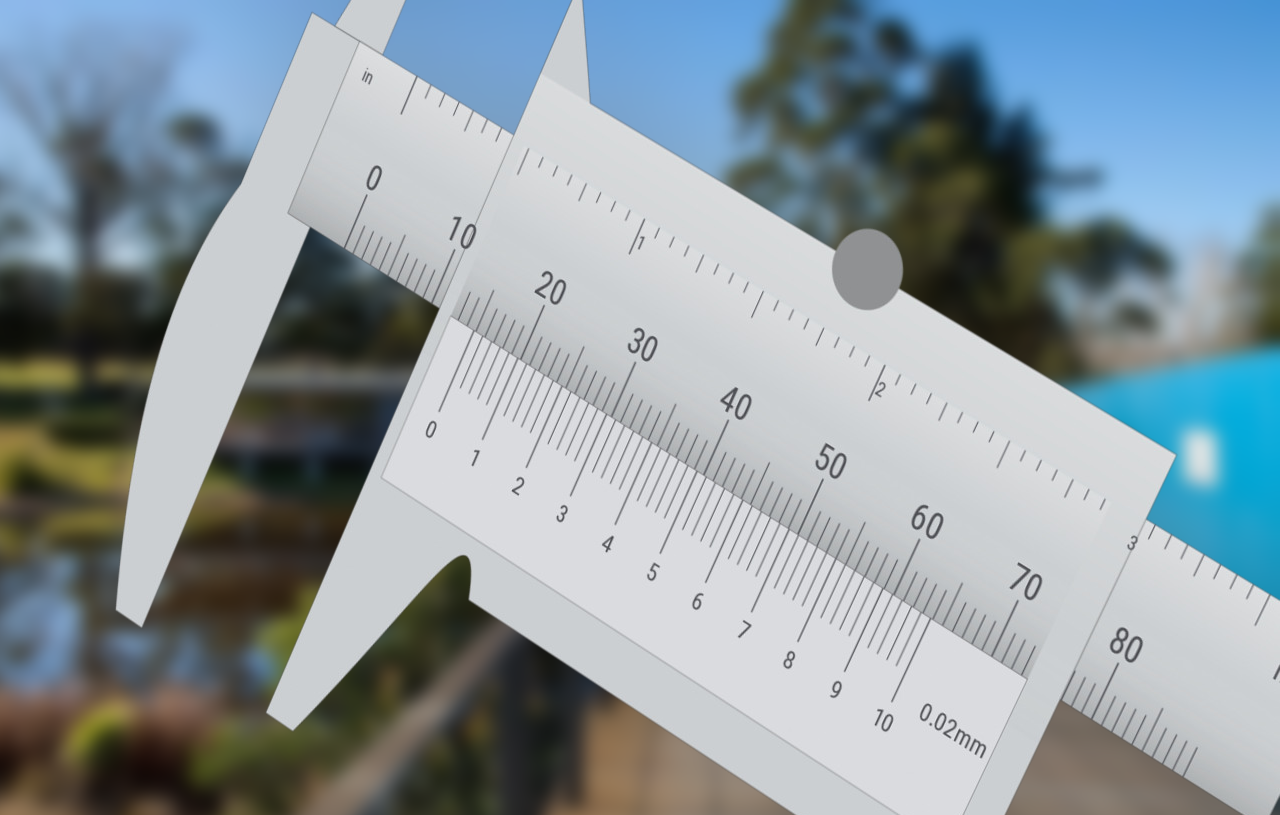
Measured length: mm 14.8
